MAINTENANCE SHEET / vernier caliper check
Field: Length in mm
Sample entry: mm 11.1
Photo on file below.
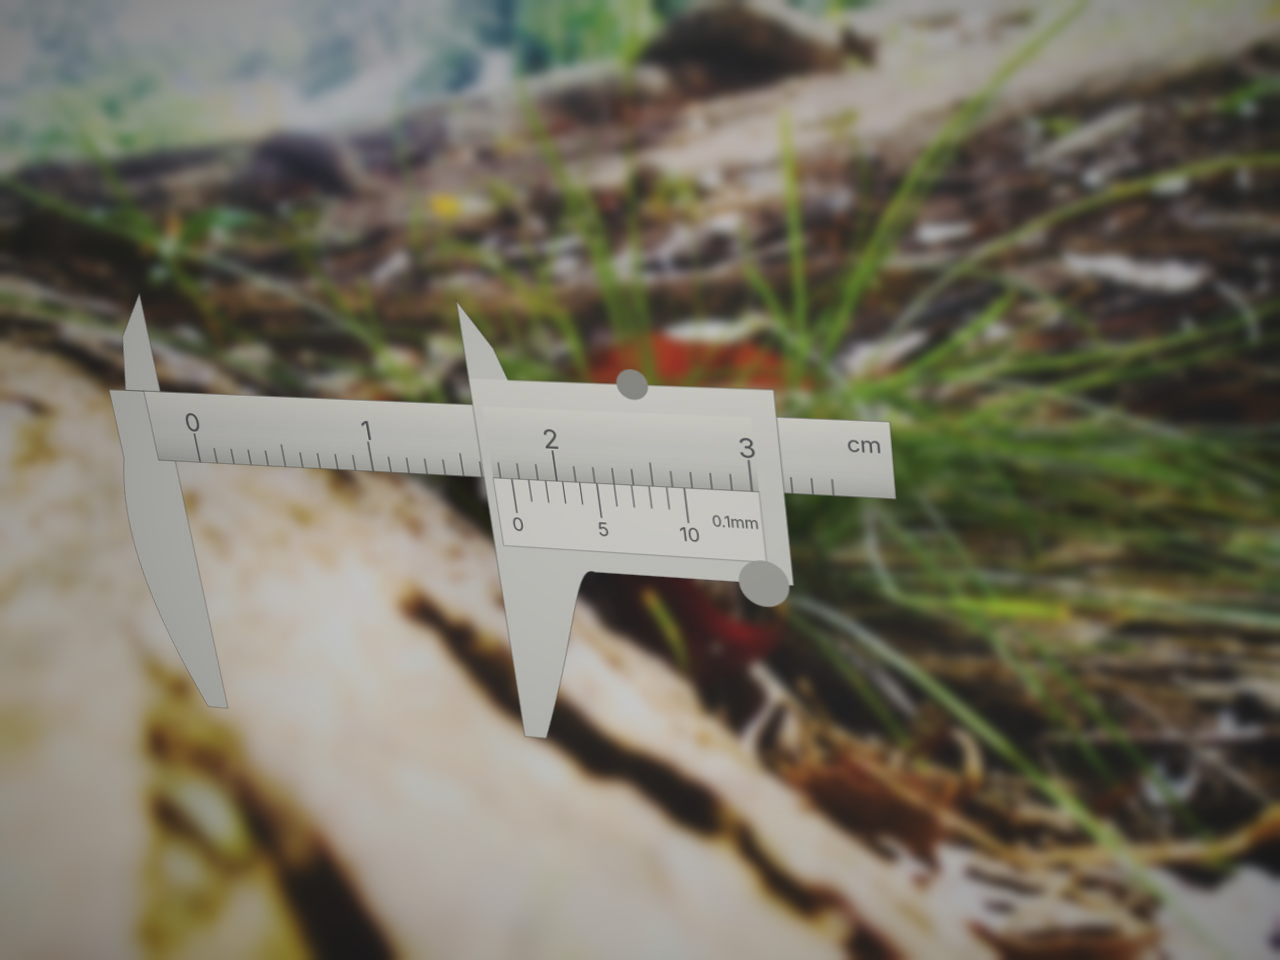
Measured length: mm 17.6
